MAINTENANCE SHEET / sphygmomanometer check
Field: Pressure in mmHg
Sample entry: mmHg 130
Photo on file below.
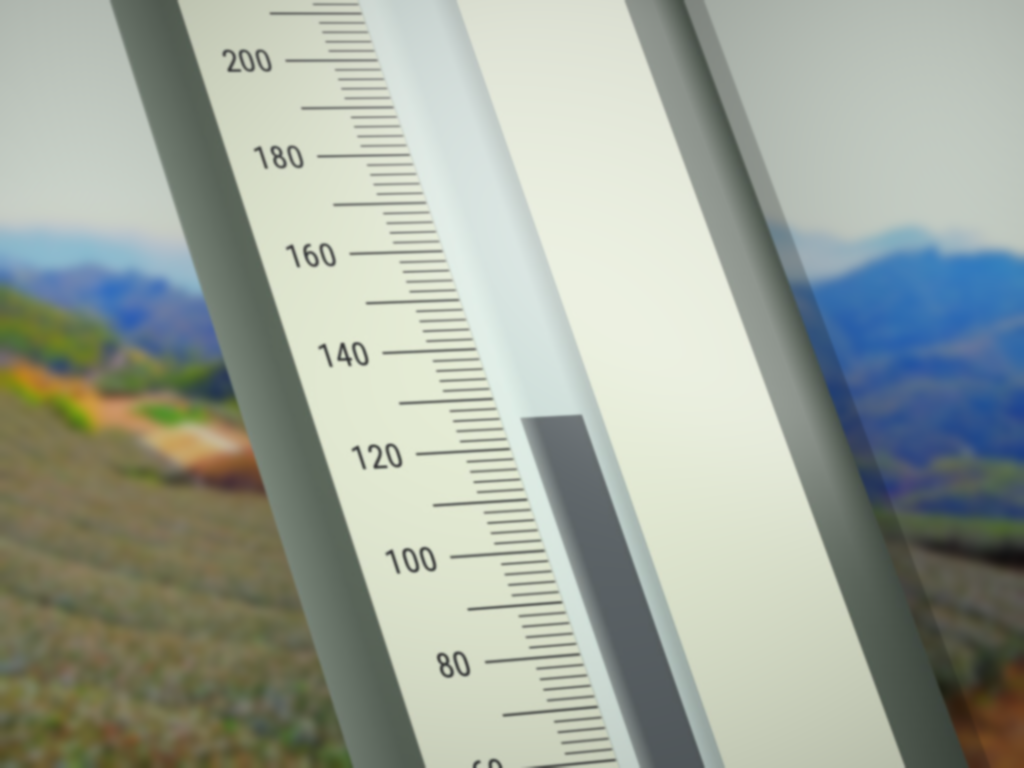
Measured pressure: mmHg 126
